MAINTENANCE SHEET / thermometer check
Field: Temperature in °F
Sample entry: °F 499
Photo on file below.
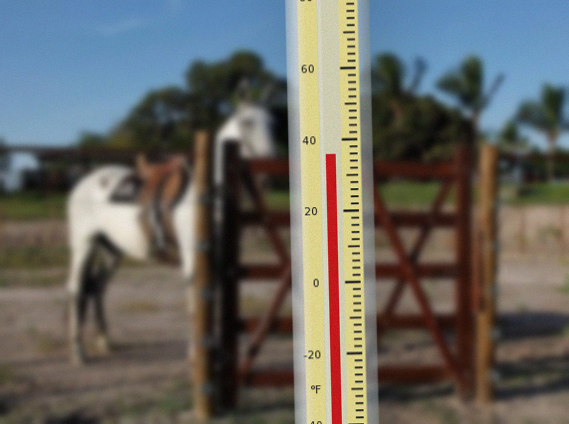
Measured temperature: °F 36
